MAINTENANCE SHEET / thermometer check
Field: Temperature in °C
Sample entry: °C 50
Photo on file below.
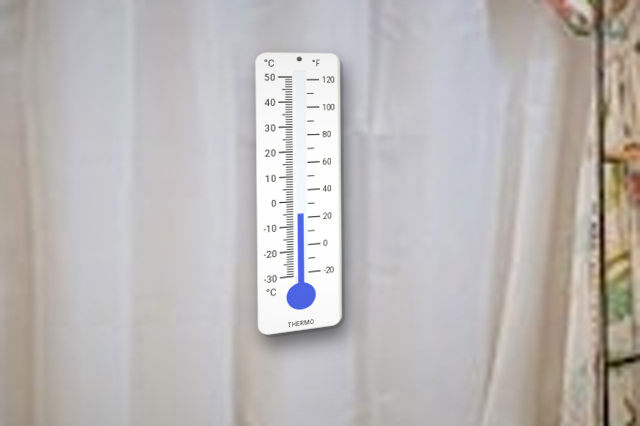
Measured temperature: °C -5
